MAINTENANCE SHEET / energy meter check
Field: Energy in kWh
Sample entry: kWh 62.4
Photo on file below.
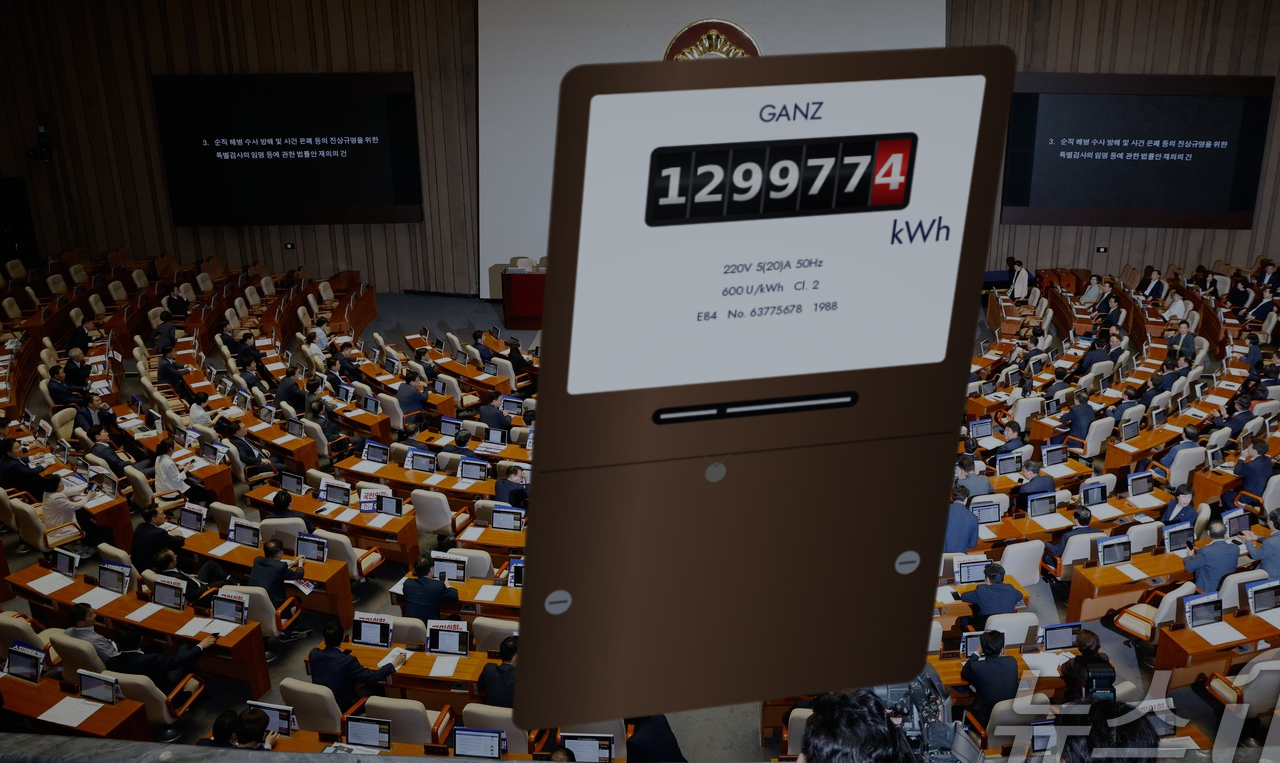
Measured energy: kWh 129977.4
